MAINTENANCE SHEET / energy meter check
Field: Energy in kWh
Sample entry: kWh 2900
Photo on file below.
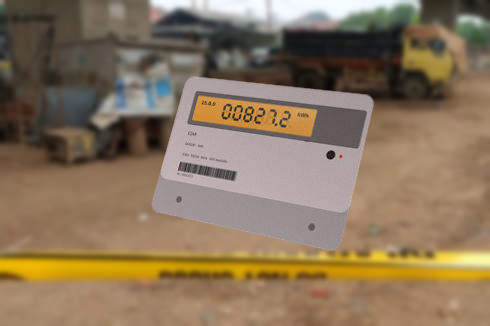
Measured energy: kWh 827.2
